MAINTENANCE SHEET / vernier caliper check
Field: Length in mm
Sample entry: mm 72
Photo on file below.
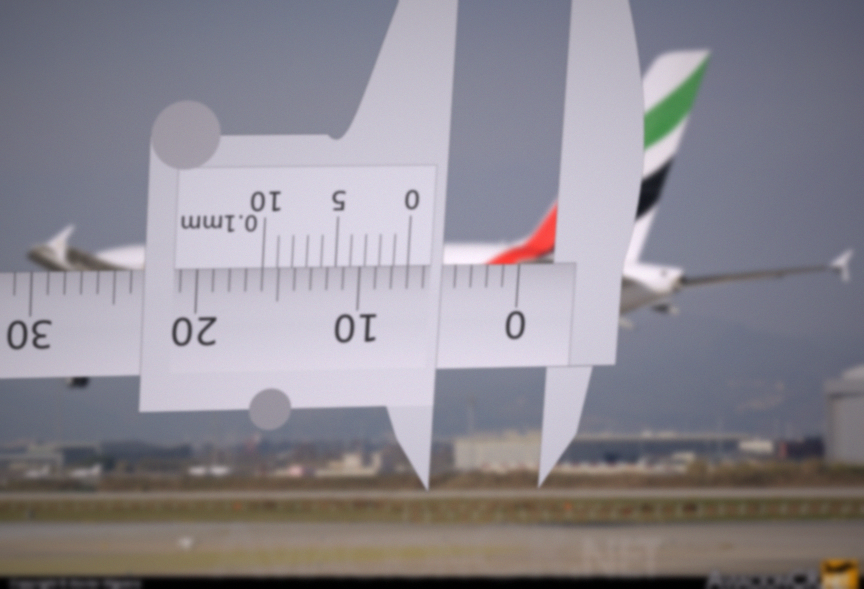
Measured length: mm 7.0
